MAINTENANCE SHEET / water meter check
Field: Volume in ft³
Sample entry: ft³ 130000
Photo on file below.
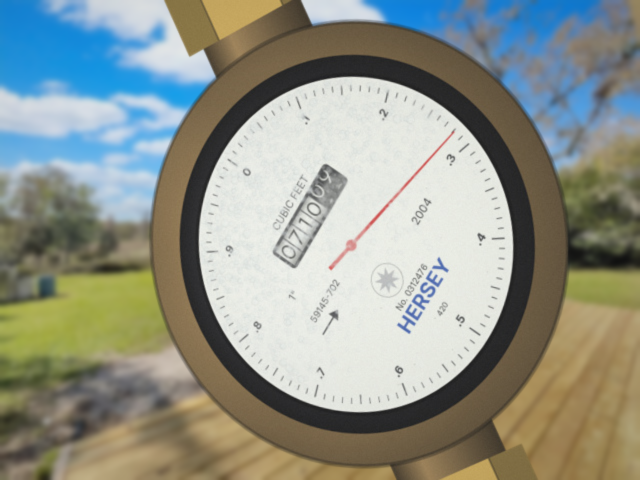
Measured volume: ft³ 71009.28
